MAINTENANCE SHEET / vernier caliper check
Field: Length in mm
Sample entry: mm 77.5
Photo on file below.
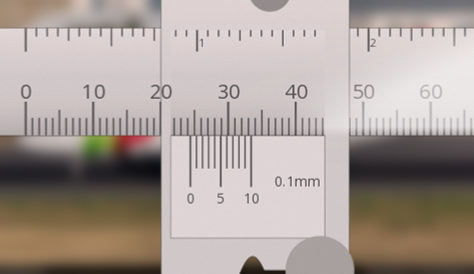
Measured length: mm 24.4
